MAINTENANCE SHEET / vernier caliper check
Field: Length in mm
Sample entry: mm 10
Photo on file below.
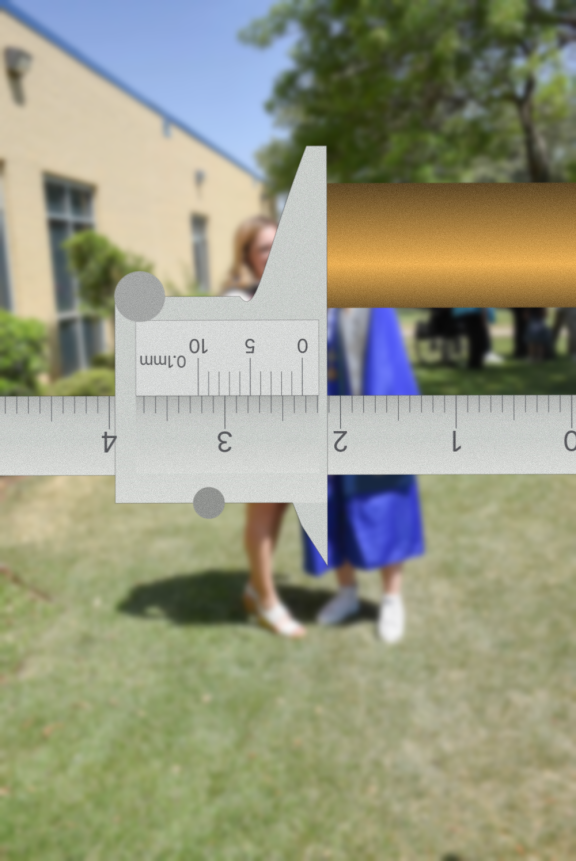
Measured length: mm 23.3
